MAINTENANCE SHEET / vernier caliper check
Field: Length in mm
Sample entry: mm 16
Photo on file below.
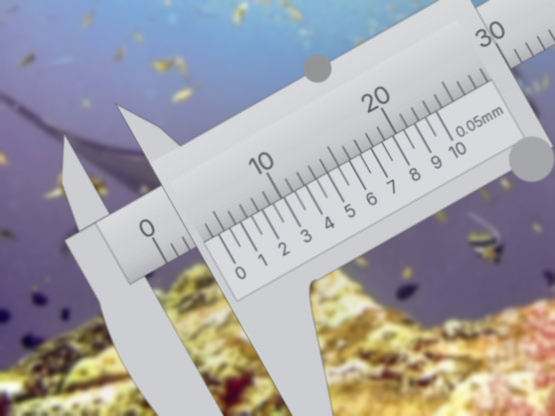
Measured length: mm 4.5
